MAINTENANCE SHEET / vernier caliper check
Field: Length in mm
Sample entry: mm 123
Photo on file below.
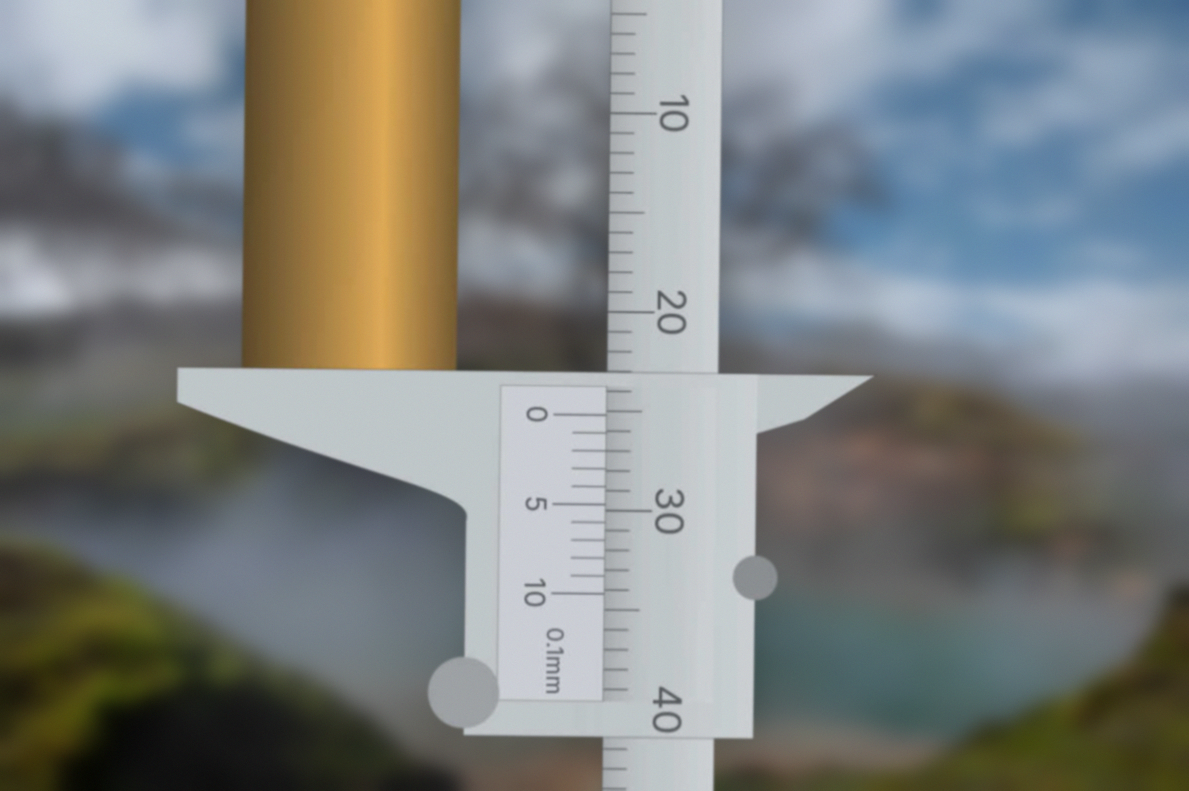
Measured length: mm 25.2
